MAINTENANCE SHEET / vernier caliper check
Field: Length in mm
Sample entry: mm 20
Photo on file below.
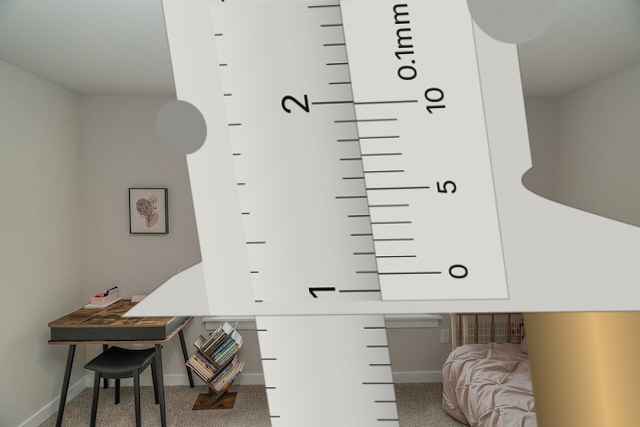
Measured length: mm 10.9
